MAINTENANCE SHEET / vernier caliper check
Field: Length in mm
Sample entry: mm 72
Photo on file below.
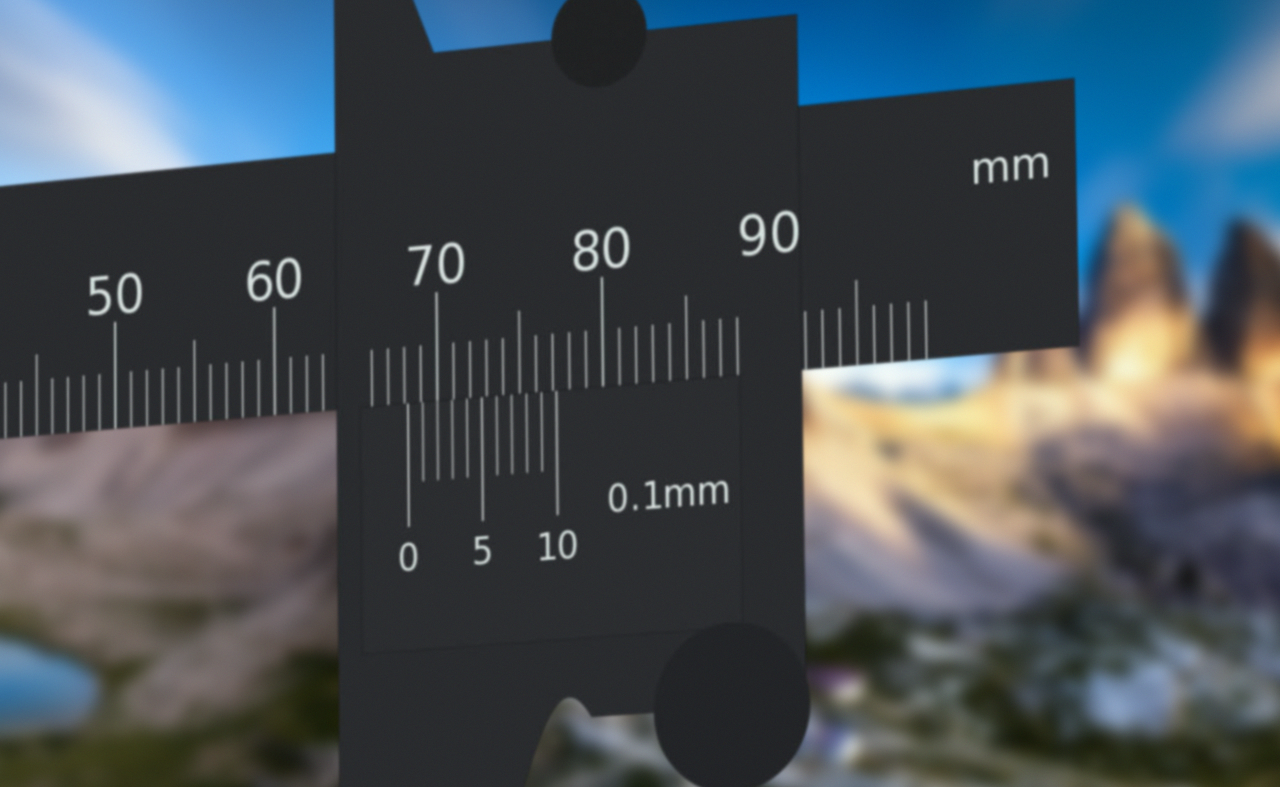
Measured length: mm 68.2
